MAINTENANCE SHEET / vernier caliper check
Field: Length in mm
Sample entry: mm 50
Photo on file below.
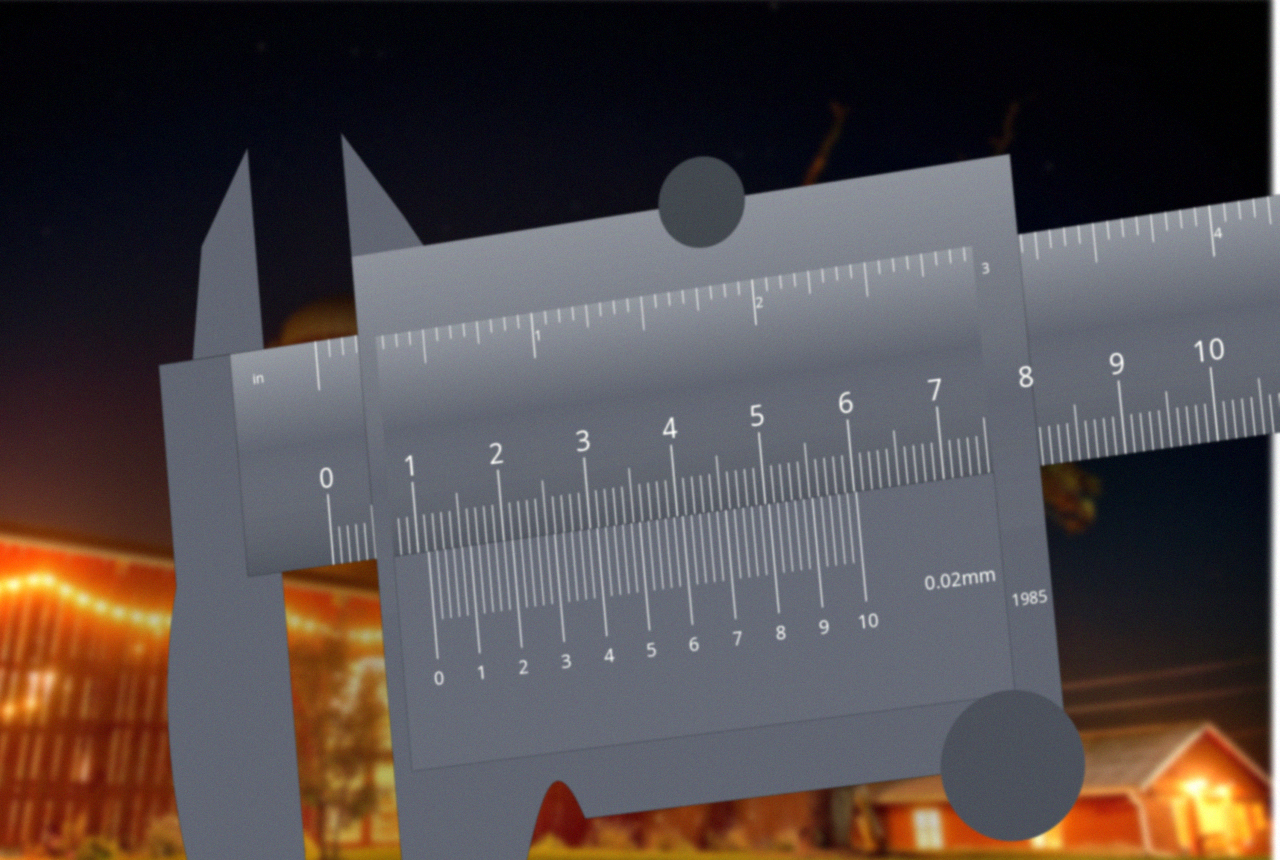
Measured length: mm 11.2
